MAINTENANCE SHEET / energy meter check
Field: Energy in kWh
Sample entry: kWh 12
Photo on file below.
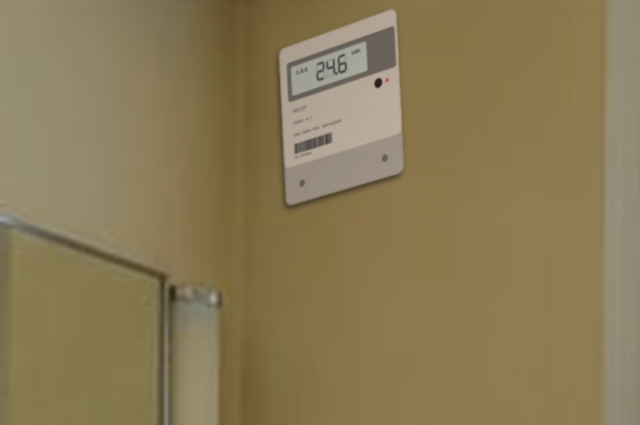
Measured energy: kWh 24.6
